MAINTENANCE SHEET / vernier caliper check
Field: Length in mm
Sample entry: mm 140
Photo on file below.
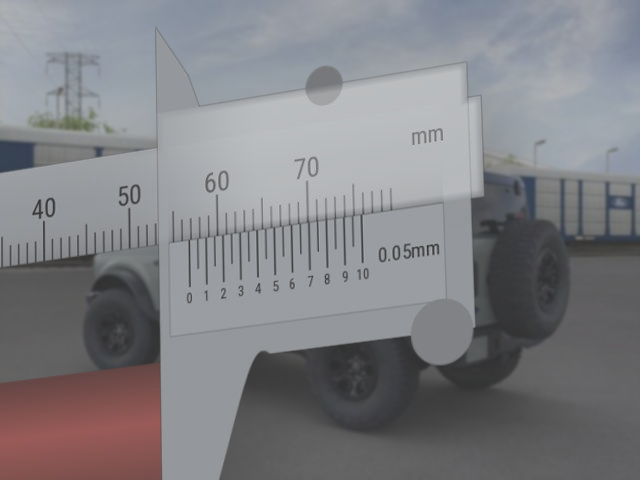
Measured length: mm 56.8
